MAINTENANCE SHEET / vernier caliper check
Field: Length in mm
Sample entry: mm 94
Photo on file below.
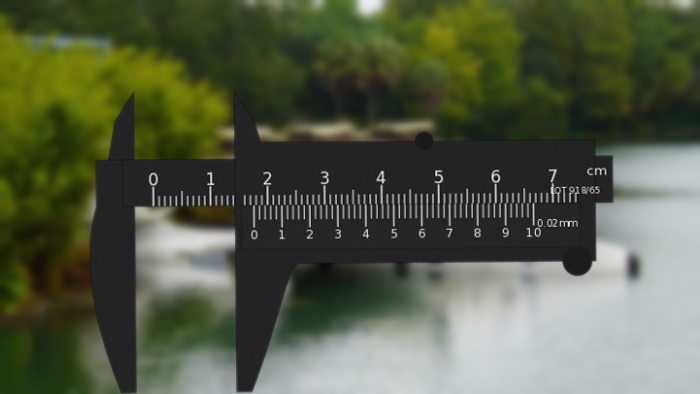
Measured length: mm 17.6
